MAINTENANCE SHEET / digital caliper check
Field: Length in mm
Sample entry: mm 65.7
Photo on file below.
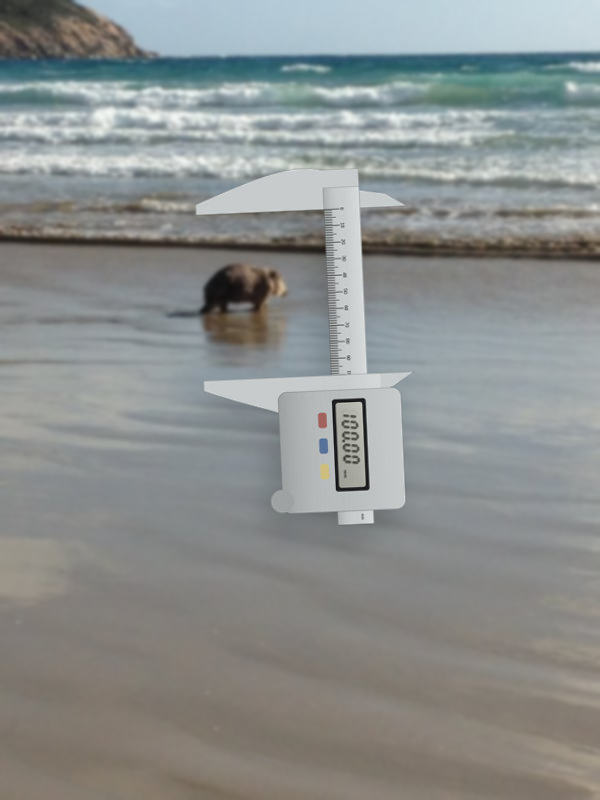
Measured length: mm 100.00
